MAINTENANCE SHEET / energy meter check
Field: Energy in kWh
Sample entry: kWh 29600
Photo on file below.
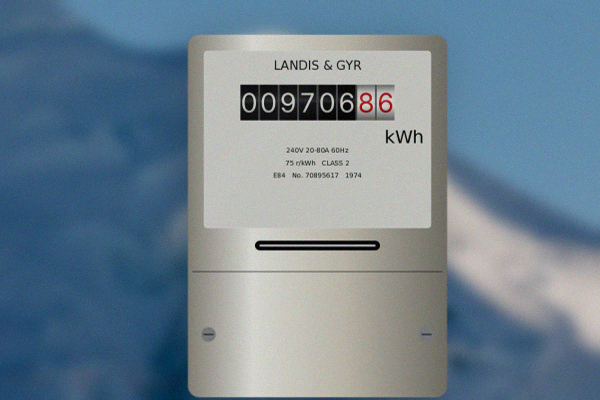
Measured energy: kWh 9706.86
